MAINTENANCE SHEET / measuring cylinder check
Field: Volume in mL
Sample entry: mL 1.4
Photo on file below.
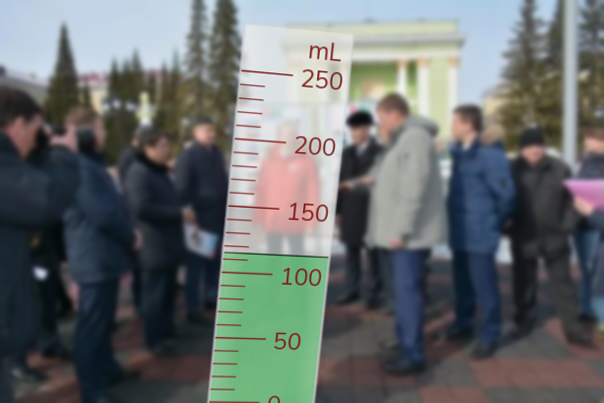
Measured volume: mL 115
